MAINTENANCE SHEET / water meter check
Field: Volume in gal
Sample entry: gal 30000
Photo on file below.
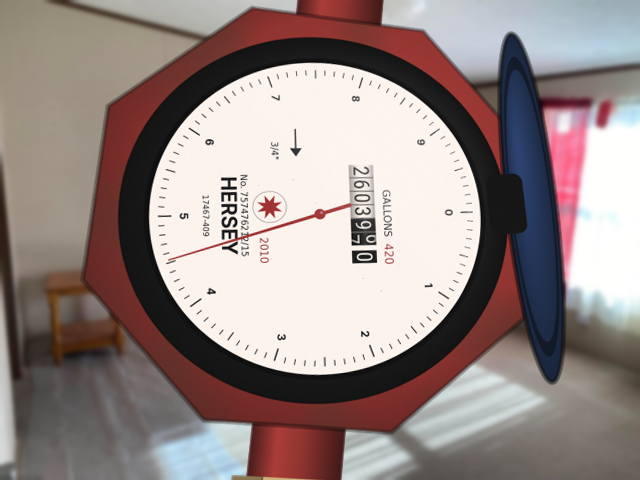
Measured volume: gal 2603964.5
